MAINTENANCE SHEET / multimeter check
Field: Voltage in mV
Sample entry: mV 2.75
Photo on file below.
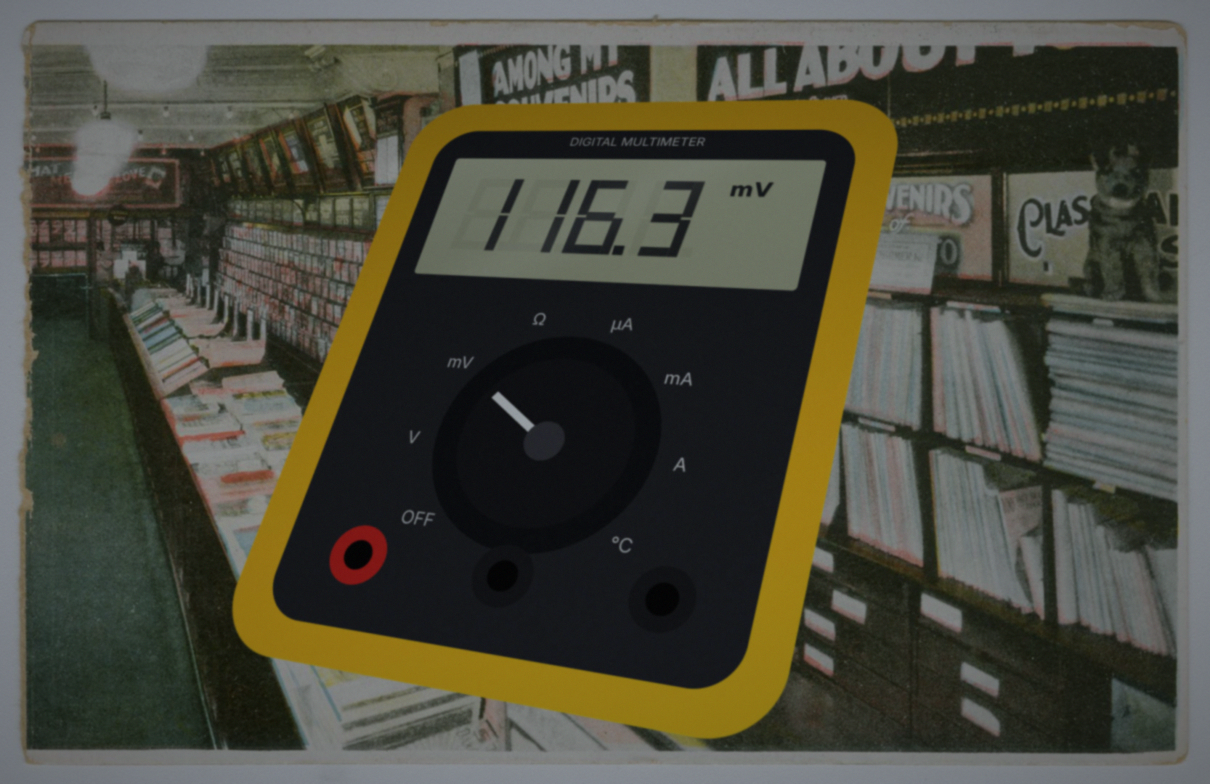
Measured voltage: mV 116.3
